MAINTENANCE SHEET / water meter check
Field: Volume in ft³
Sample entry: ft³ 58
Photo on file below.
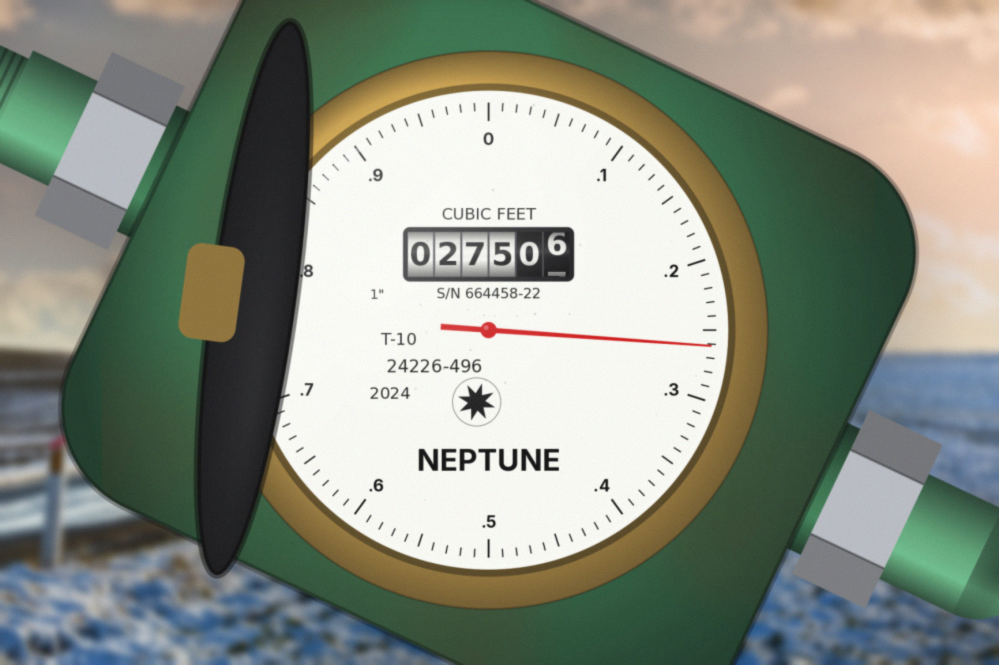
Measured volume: ft³ 27506.26
